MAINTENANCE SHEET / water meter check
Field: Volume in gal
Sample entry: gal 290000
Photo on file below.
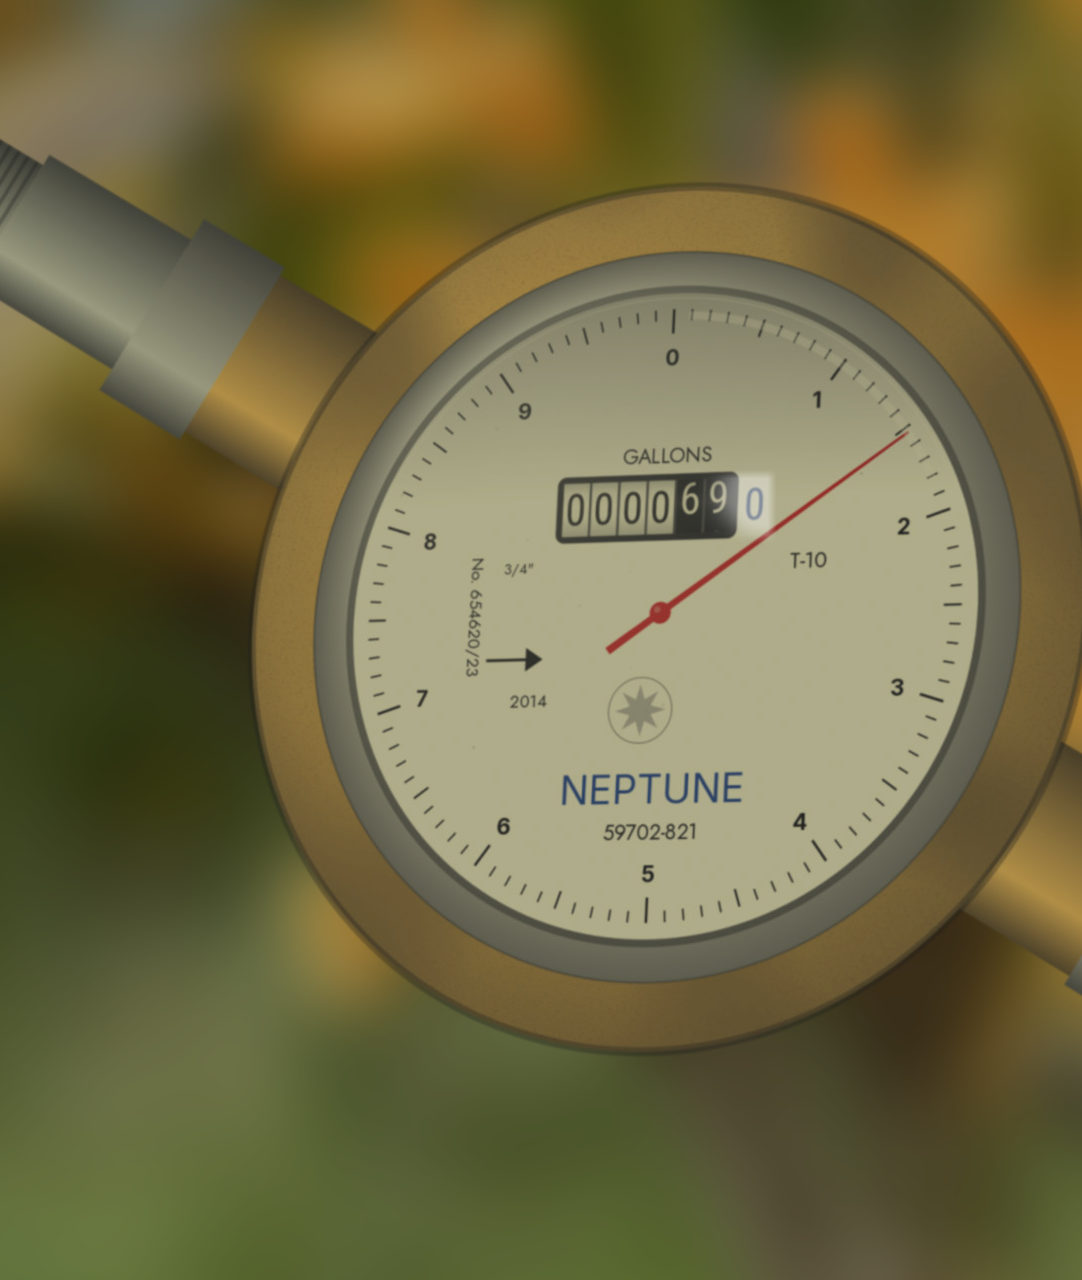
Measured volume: gal 691.5
